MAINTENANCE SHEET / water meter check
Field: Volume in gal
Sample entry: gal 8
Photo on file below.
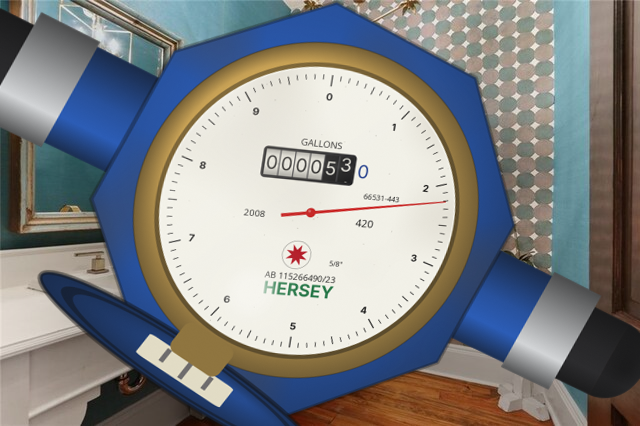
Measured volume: gal 532.2
